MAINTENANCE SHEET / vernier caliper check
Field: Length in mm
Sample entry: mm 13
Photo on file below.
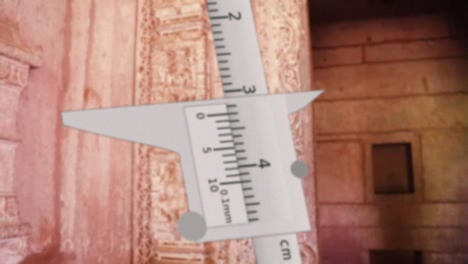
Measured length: mm 33.0
